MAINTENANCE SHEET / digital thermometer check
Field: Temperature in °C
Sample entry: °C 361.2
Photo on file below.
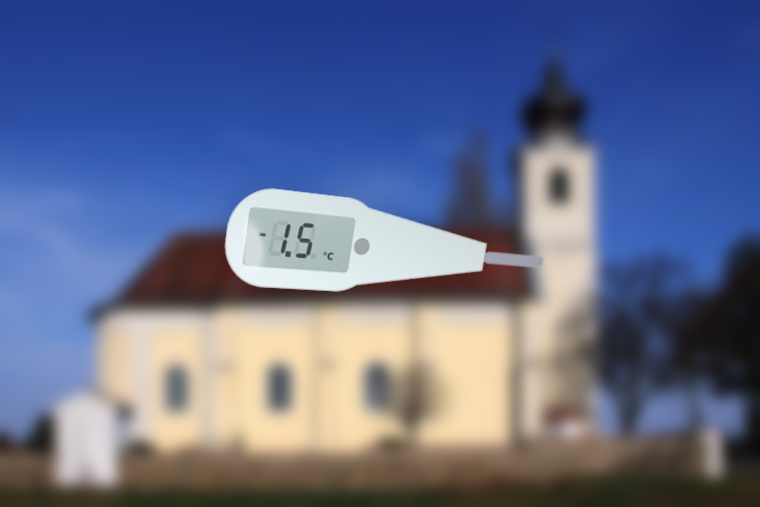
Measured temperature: °C -1.5
